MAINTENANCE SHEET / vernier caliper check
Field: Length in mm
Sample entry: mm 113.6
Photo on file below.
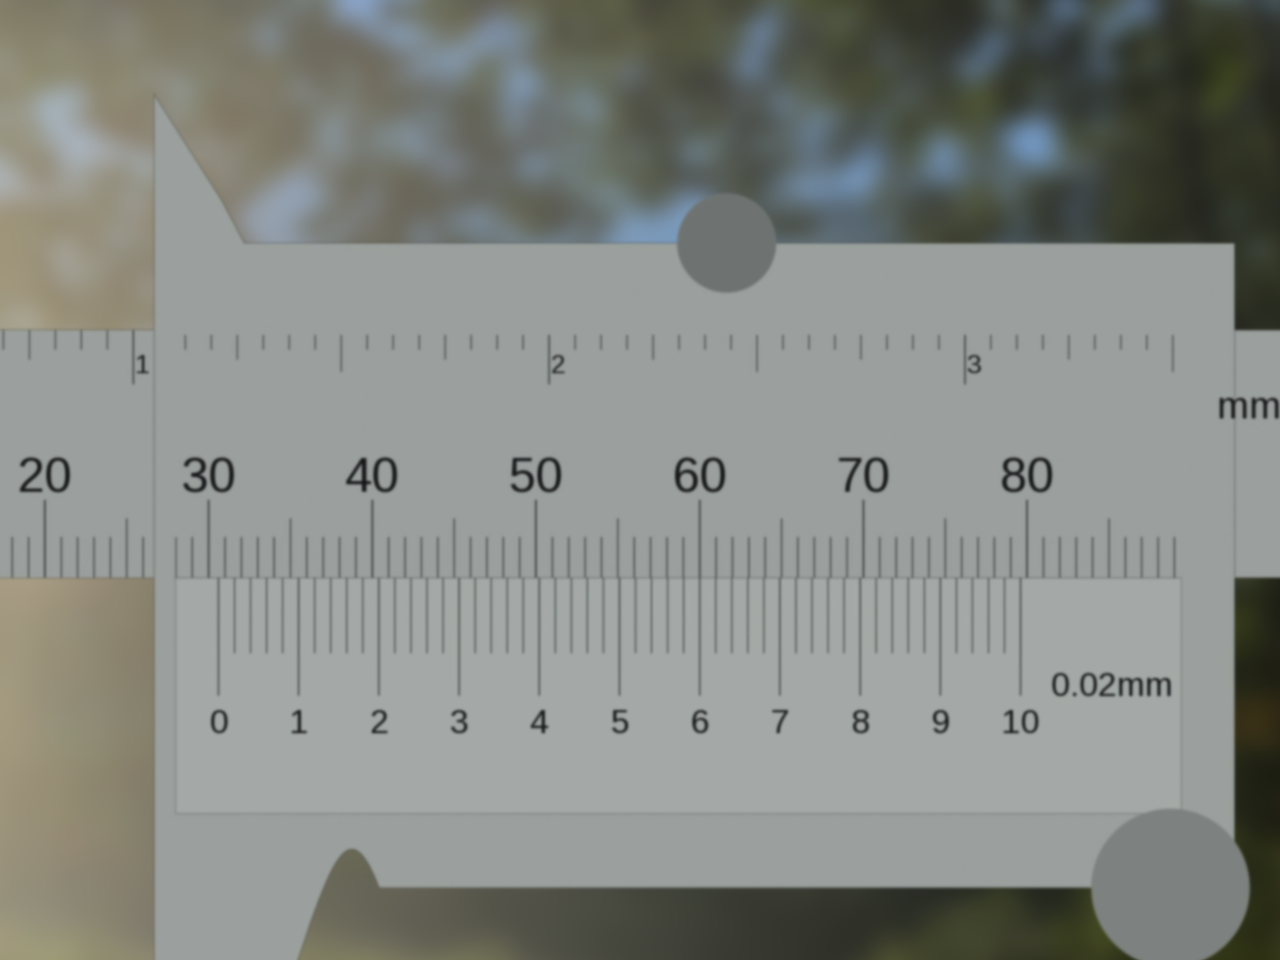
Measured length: mm 30.6
